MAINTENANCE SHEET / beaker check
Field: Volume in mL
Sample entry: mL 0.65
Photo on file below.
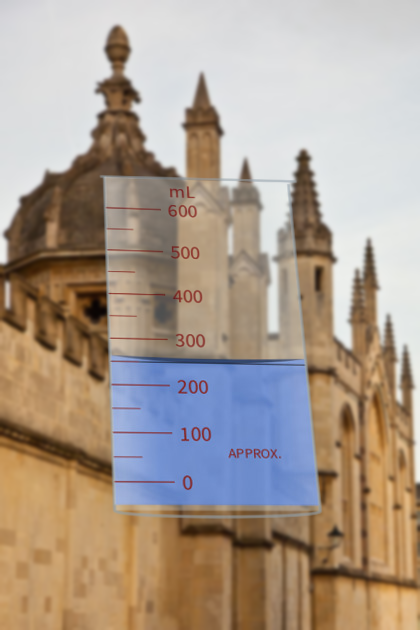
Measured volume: mL 250
